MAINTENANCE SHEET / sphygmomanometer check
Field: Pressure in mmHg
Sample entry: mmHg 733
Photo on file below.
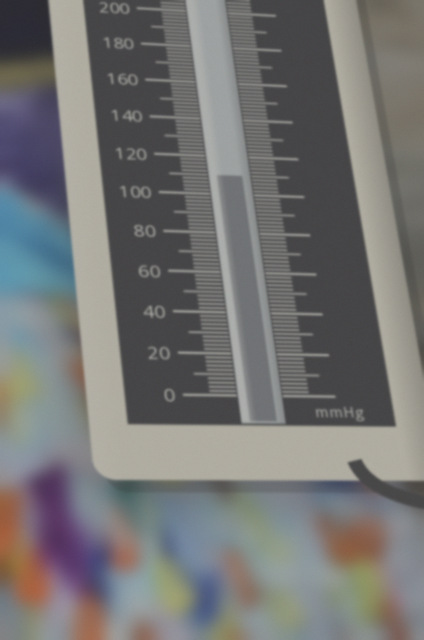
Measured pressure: mmHg 110
